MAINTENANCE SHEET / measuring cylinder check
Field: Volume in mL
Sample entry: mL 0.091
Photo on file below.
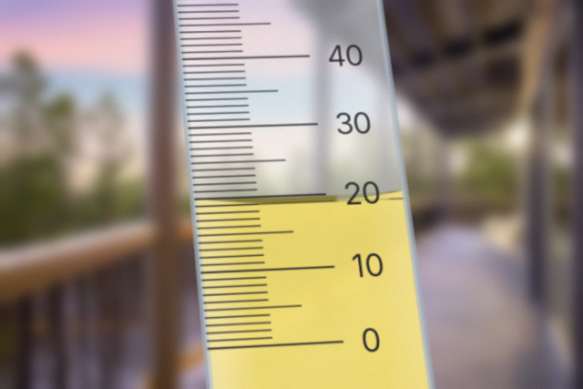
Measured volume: mL 19
